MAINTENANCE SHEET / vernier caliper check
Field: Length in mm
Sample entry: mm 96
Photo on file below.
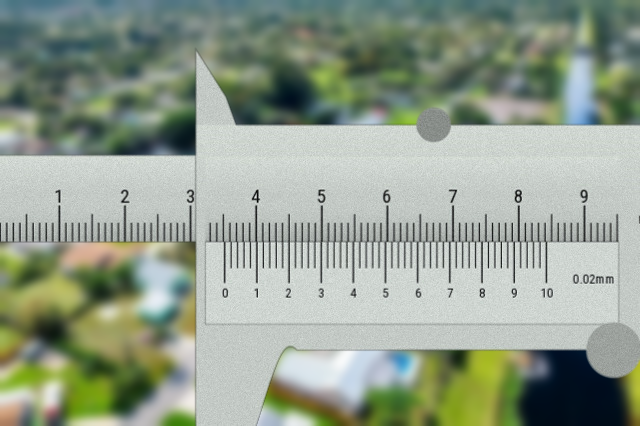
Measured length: mm 35.2
